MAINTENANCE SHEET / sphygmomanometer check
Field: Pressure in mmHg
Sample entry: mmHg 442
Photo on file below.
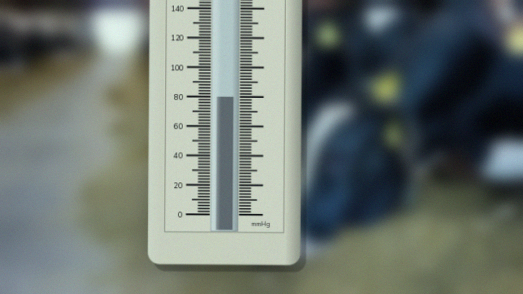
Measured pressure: mmHg 80
